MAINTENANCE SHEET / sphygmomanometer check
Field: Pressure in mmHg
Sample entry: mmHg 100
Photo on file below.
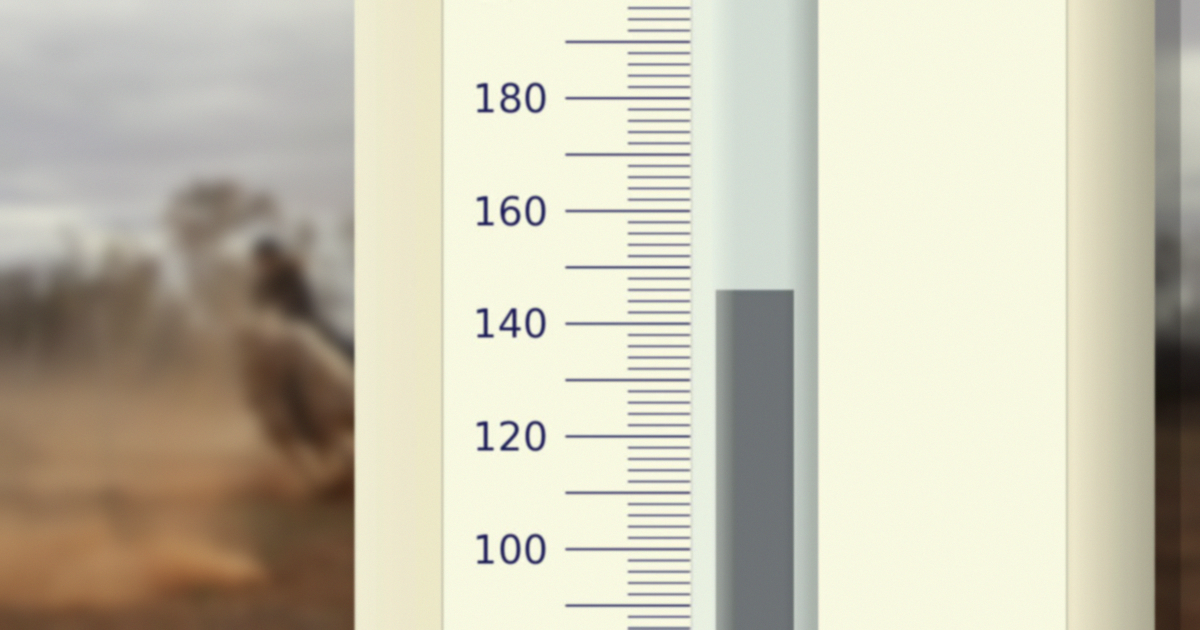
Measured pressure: mmHg 146
